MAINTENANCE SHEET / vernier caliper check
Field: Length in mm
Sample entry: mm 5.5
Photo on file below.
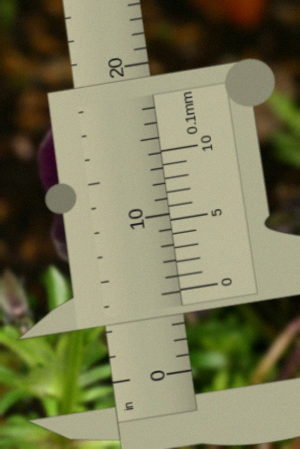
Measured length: mm 5.1
